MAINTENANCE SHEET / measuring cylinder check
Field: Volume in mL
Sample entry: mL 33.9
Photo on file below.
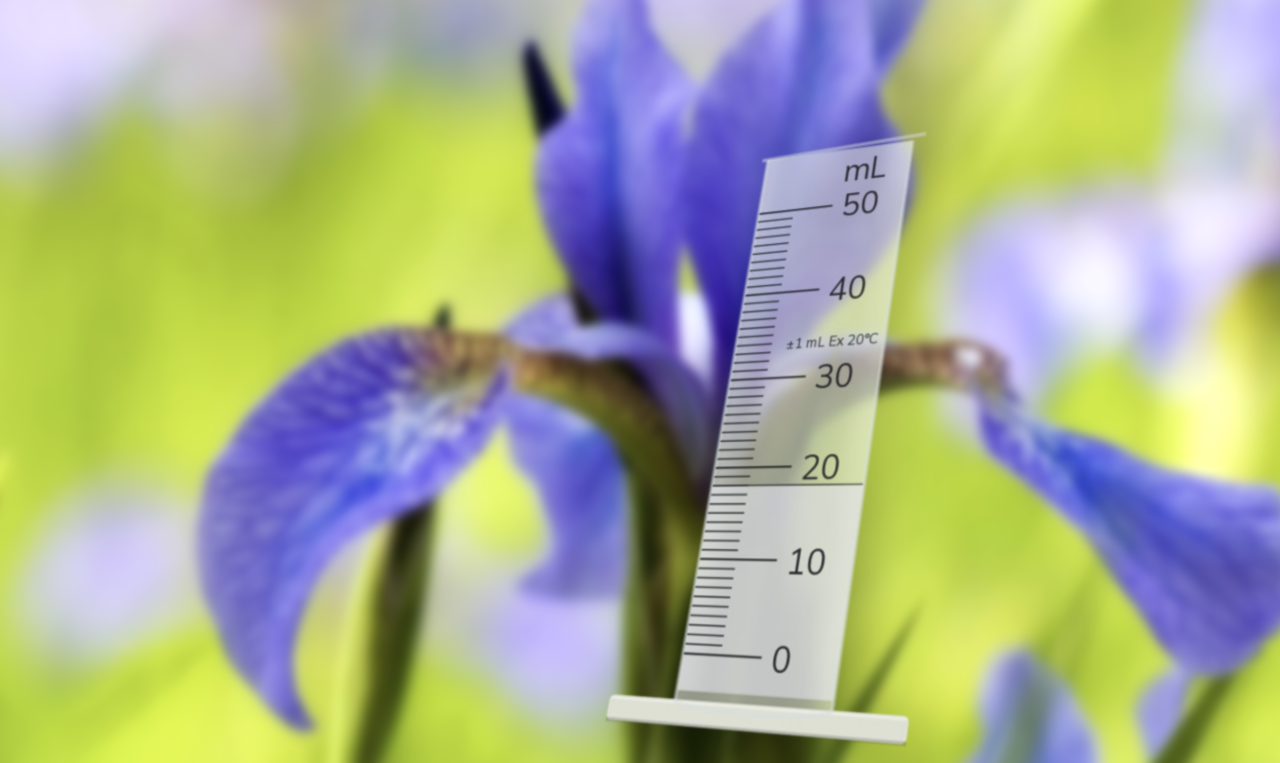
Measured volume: mL 18
